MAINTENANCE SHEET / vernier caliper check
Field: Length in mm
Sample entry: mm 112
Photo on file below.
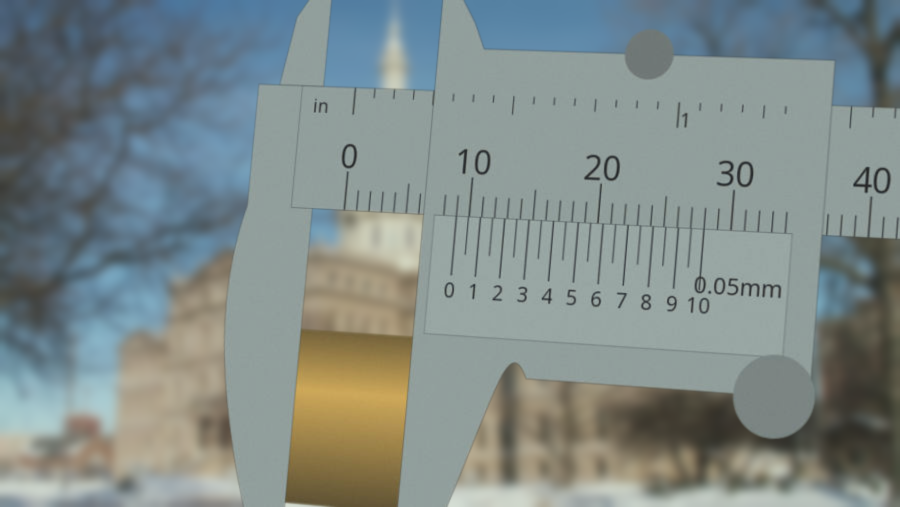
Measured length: mm 9.0
